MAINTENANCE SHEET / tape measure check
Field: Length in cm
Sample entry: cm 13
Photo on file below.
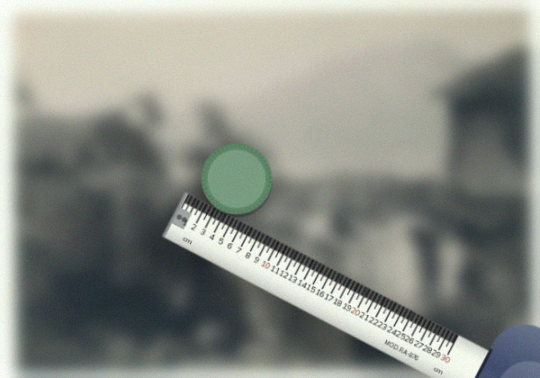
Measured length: cm 7
